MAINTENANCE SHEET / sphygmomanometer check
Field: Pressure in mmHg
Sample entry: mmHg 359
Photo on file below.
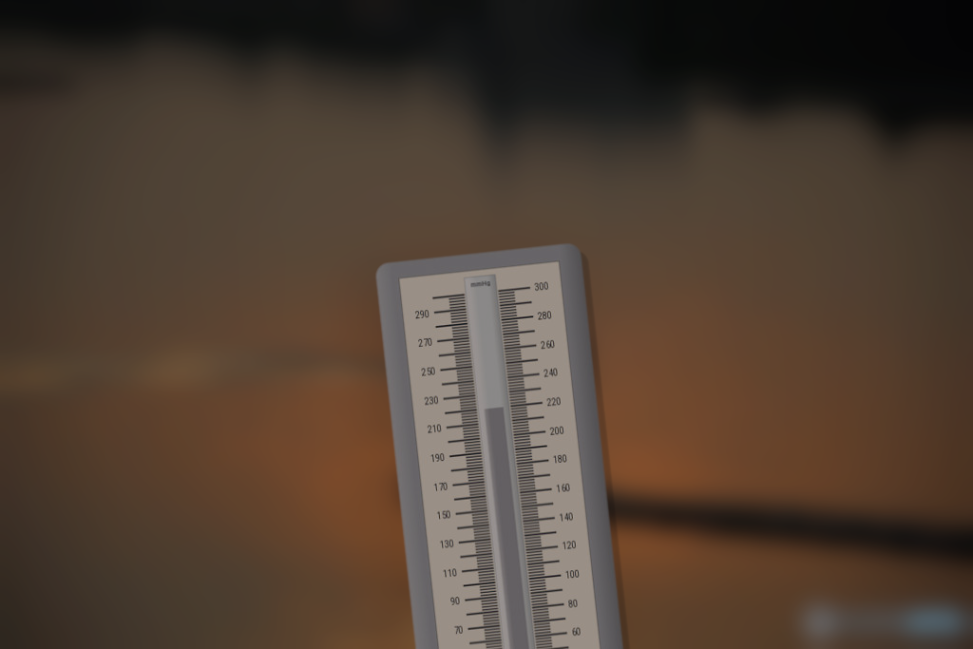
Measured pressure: mmHg 220
